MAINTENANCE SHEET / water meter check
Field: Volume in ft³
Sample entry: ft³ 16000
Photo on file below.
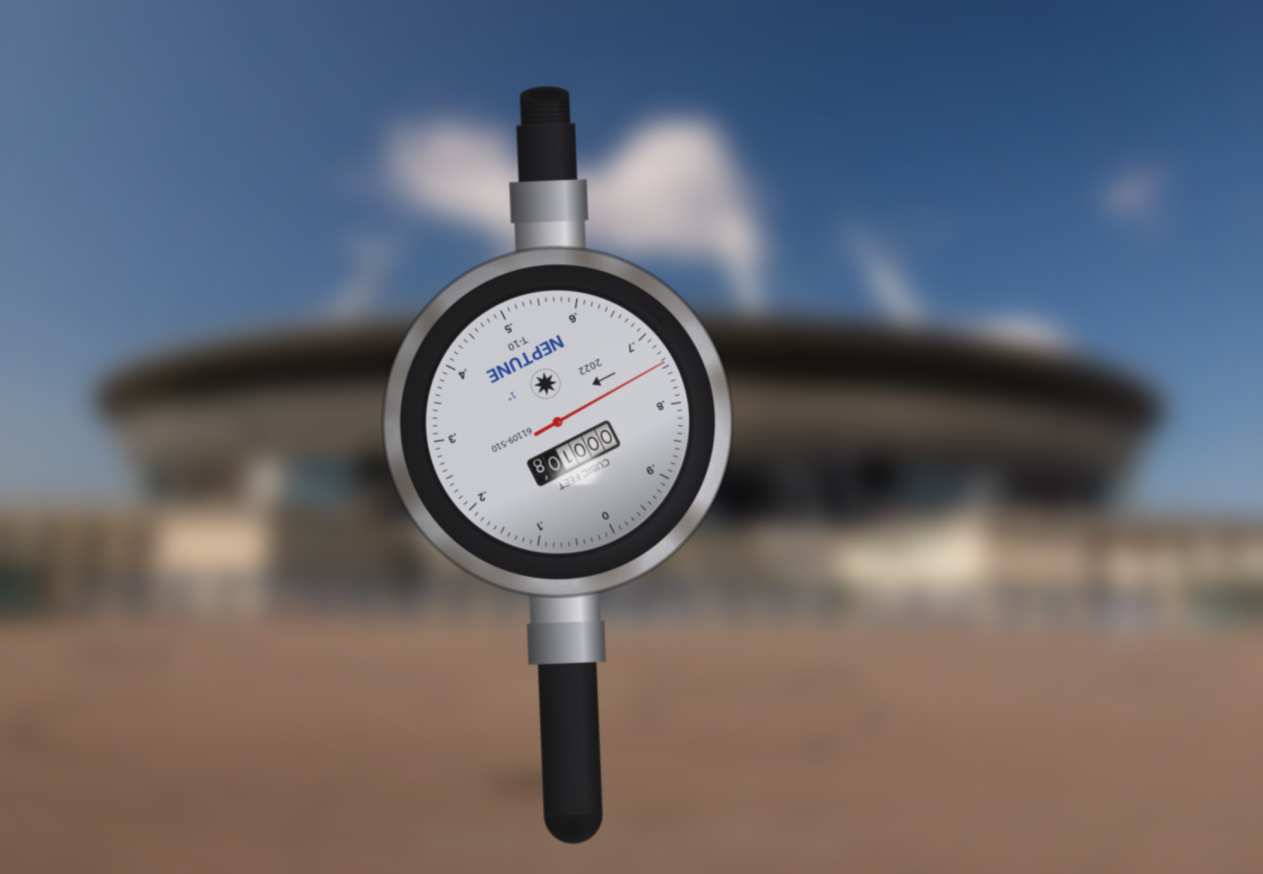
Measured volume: ft³ 107.74
